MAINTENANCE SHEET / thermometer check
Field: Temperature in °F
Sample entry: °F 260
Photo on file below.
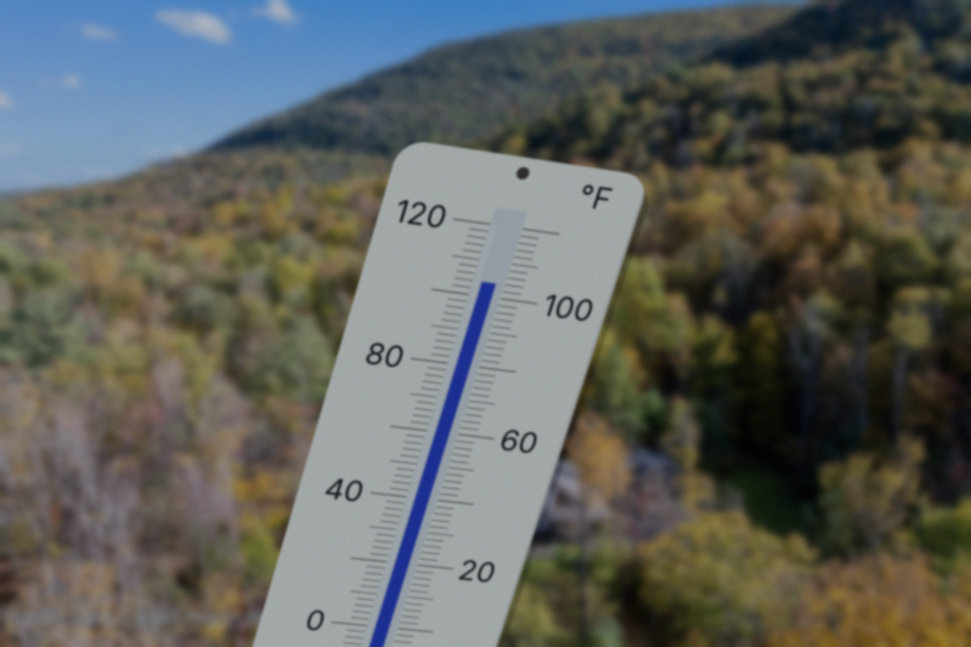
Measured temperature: °F 104
